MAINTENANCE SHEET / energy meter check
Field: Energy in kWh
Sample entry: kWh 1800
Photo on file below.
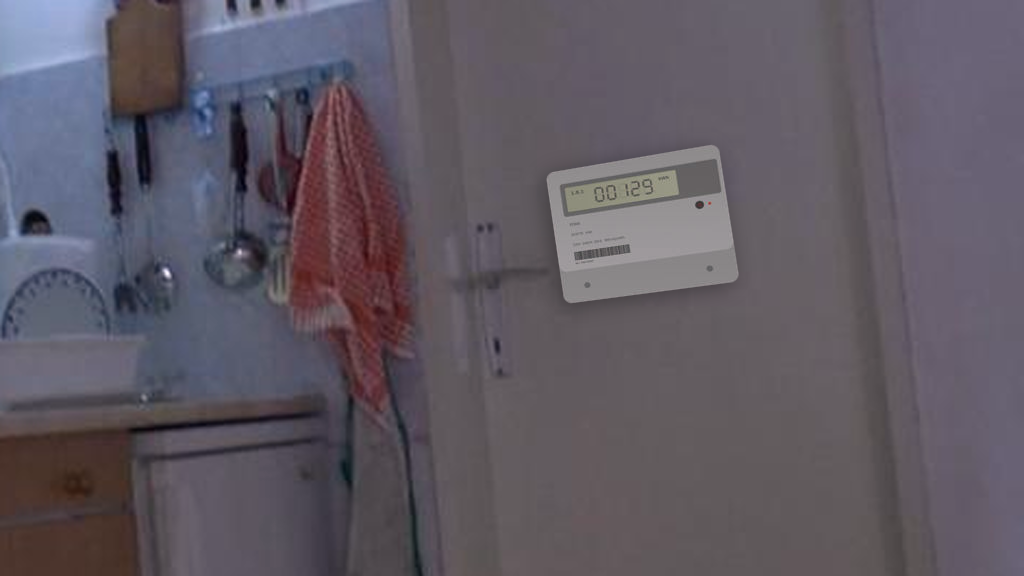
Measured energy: kWh 129
